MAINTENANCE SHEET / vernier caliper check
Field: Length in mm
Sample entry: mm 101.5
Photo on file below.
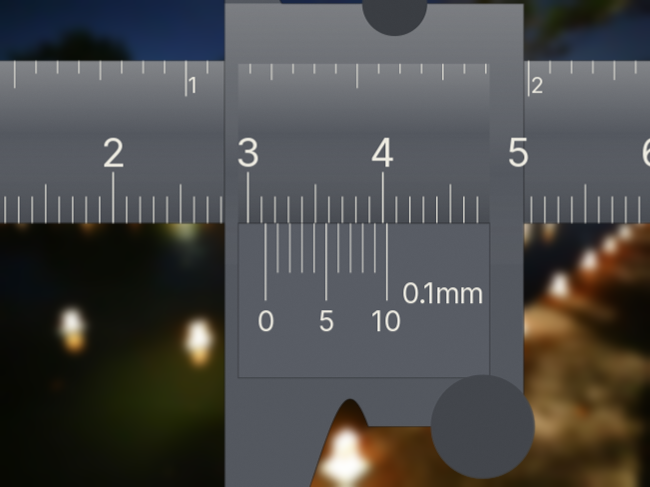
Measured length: mm 31.3
